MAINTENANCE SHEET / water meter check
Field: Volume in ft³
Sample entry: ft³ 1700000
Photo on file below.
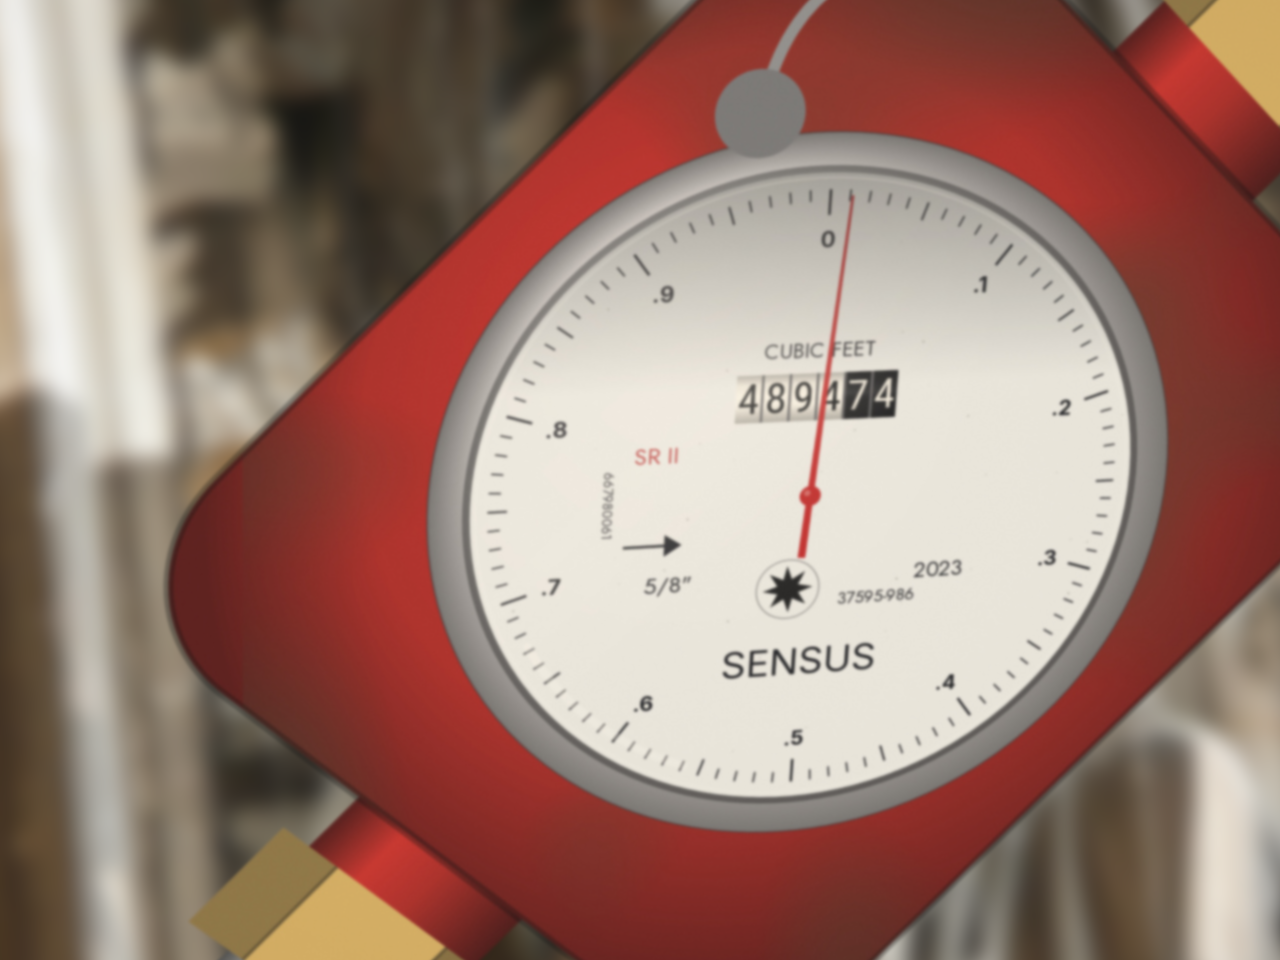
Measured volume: ft³ 489474.01
